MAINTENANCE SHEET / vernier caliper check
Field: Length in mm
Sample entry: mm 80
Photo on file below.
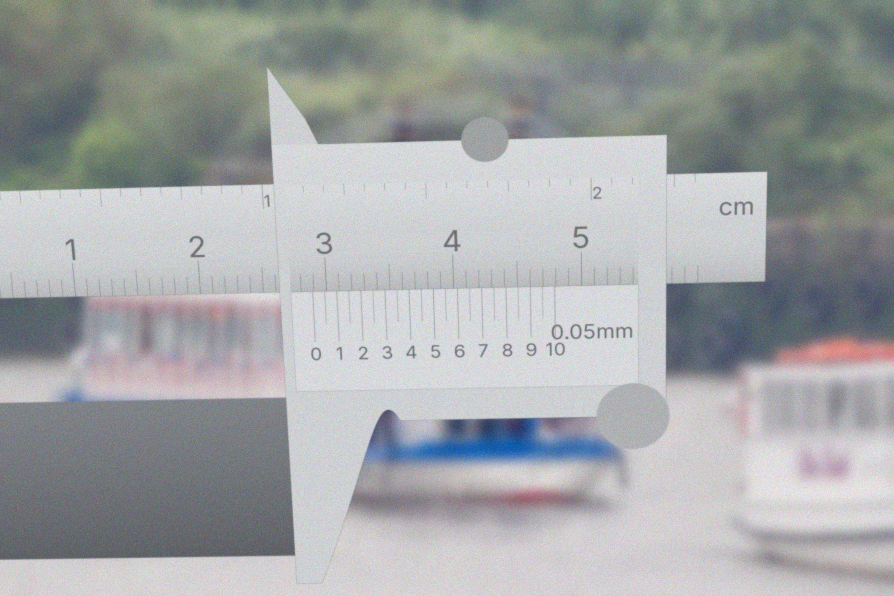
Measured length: mm 28.9
